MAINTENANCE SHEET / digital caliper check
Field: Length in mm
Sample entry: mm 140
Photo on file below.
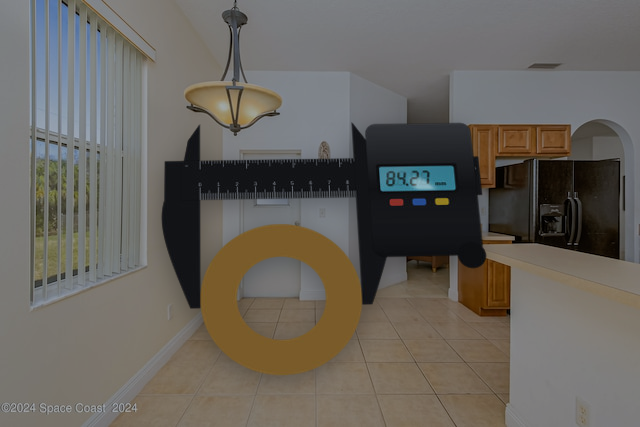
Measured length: mm 84.27
